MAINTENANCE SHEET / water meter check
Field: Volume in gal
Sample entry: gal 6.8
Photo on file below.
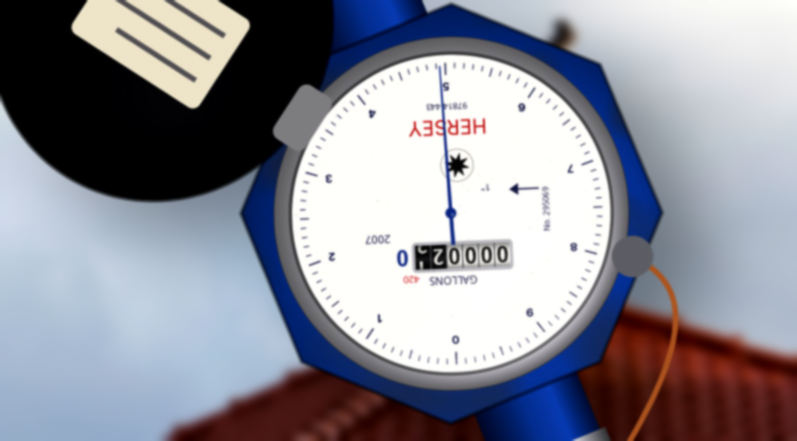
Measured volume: gal 214.9
